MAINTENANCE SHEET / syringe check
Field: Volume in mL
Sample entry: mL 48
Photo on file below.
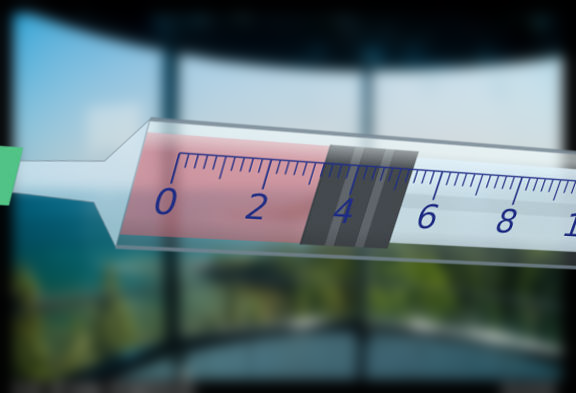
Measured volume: mL 3.2
